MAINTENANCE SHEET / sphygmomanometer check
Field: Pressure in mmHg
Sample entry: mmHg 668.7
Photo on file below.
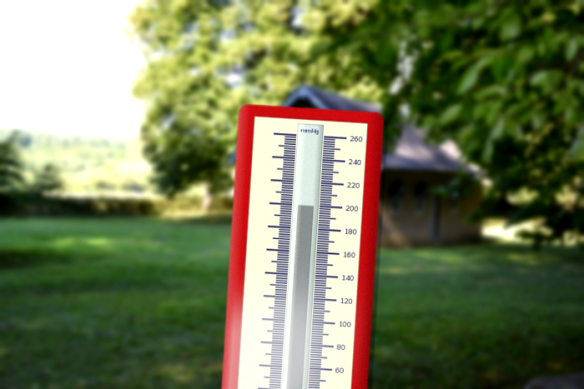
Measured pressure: mmHg 200
